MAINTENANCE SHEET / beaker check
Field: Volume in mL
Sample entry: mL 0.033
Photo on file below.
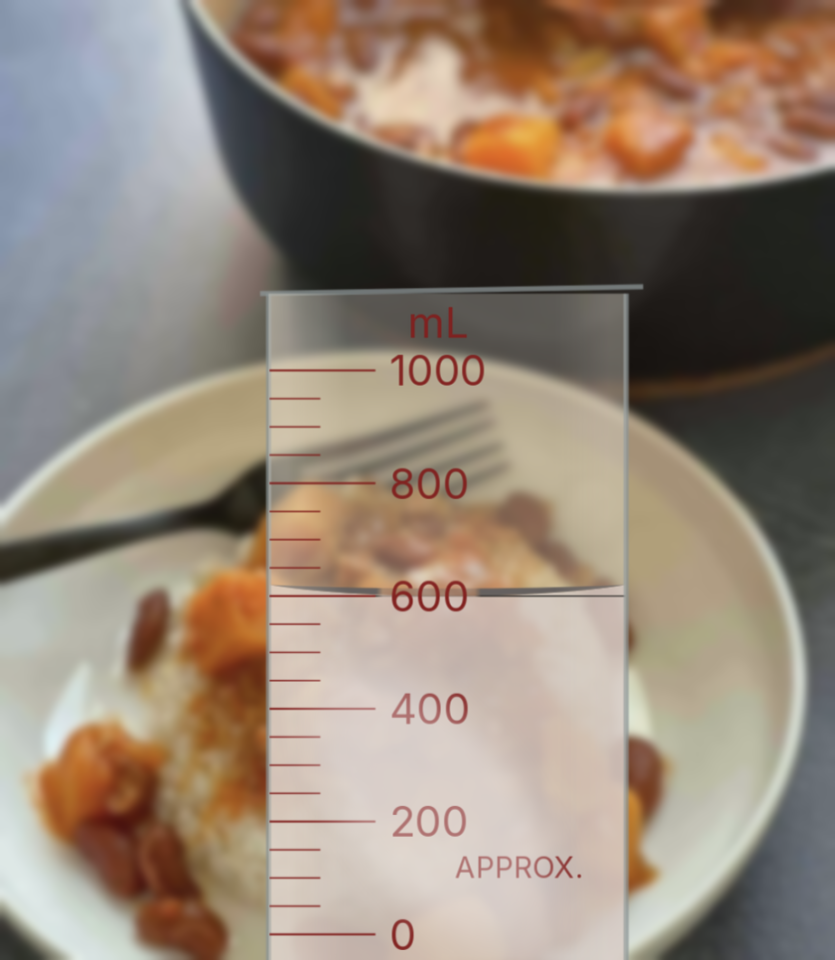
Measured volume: mL 600
